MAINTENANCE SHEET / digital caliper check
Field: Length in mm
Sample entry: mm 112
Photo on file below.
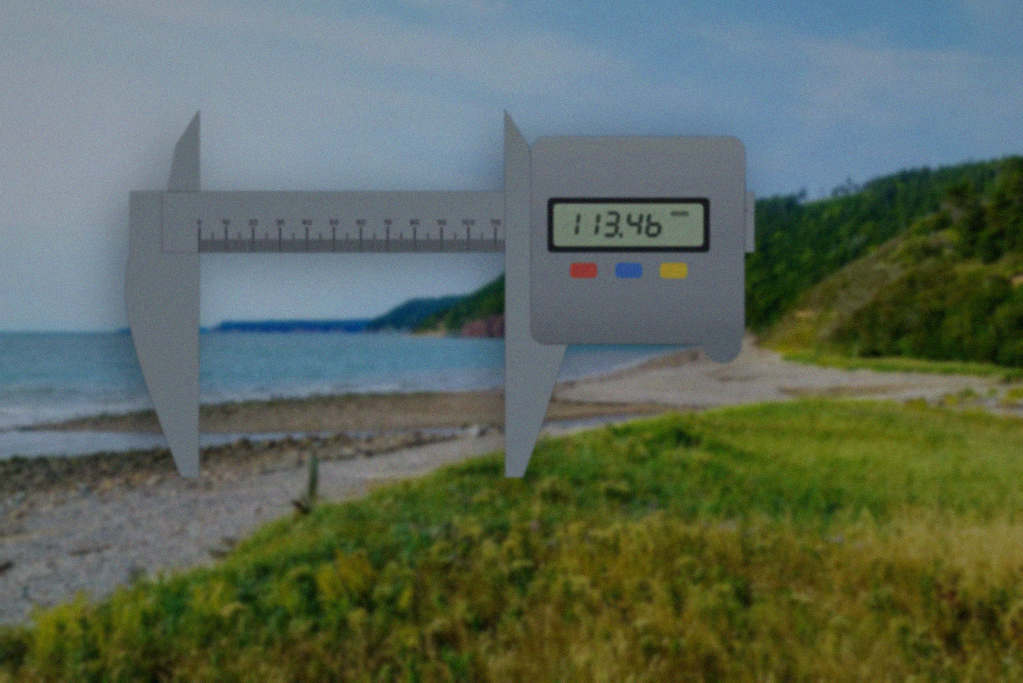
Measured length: mm 113.46
